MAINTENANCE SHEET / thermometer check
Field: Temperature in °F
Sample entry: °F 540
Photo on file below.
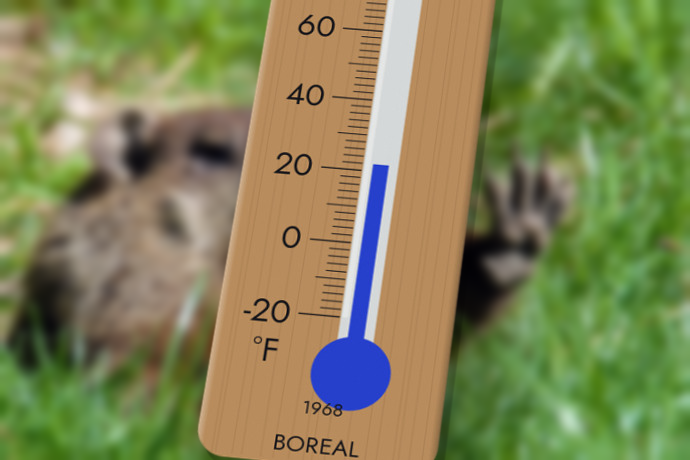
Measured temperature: °F 22
